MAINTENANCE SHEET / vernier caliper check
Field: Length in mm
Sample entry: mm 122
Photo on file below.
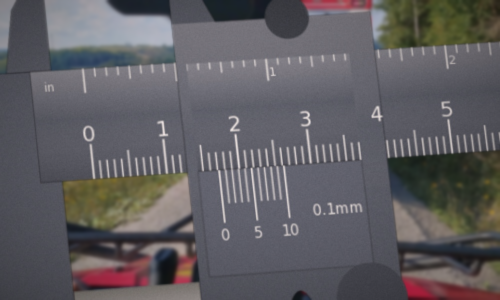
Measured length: mm 17.2
